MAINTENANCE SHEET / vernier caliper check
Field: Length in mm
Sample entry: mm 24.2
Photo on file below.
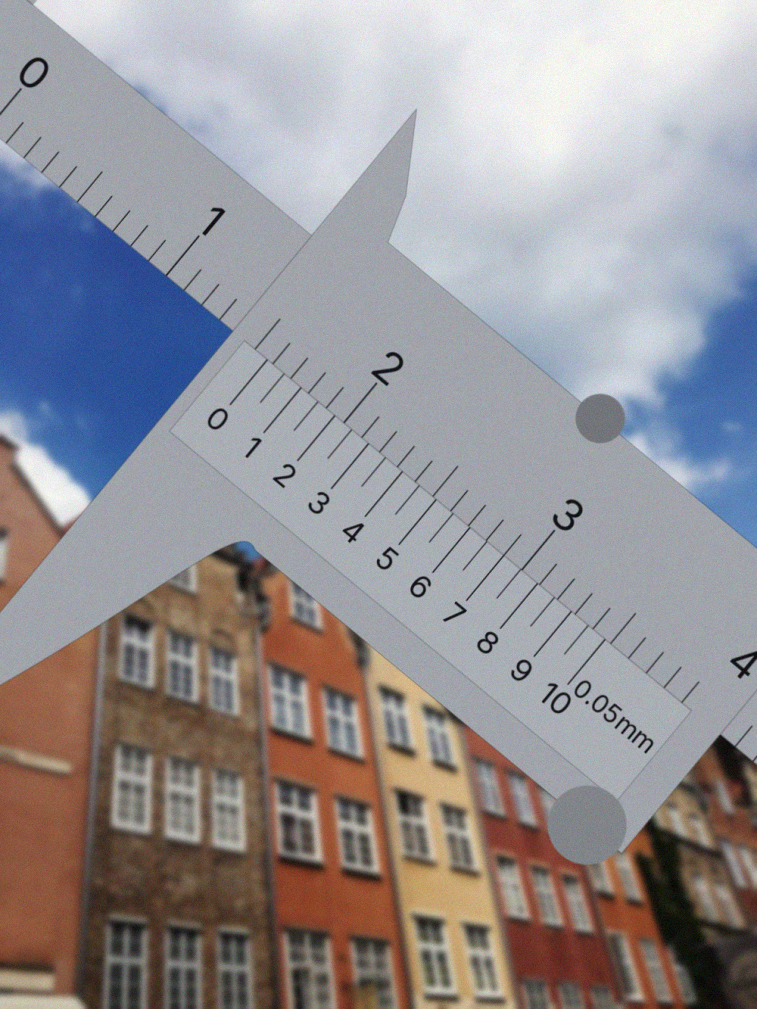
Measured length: mm 15.70
